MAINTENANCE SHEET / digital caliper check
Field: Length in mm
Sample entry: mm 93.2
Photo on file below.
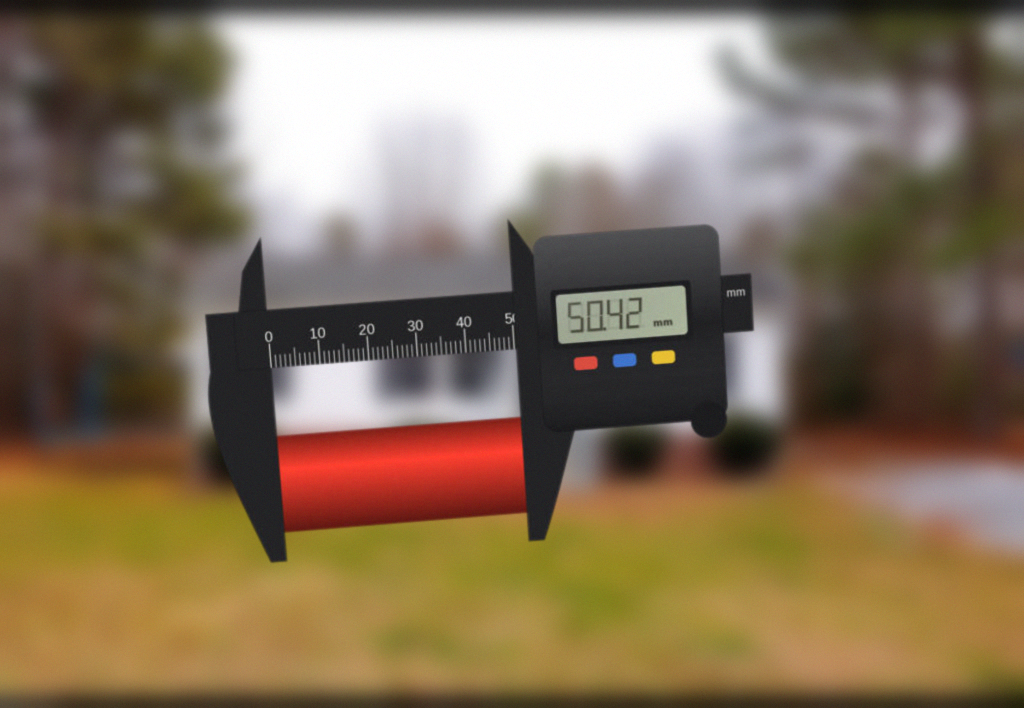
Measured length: mm 50.42
